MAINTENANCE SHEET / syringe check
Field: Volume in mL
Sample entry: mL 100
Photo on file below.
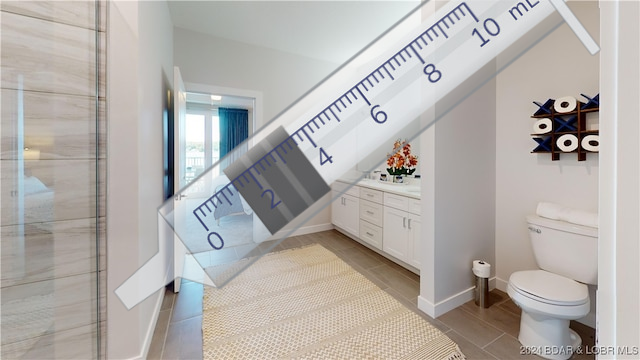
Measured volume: mL 1.4
